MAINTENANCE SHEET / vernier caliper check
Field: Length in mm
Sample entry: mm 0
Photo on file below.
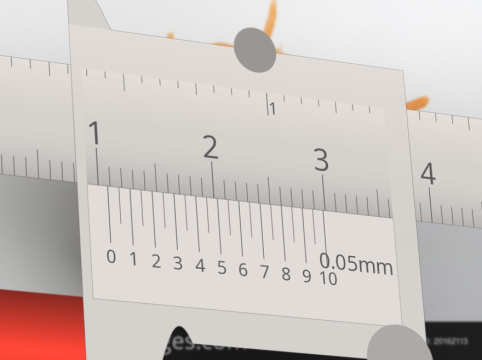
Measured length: mm 10.8
